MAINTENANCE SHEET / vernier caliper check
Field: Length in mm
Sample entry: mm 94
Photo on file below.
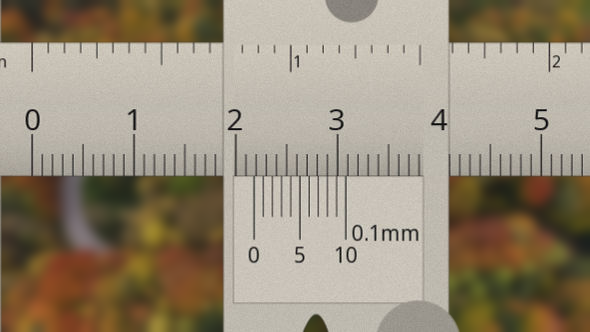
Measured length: mm 21.8
